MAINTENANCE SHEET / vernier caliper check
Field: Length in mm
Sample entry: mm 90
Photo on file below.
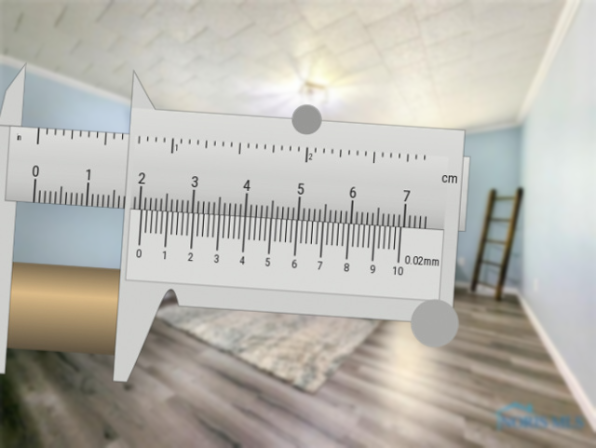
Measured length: mm 20.4
